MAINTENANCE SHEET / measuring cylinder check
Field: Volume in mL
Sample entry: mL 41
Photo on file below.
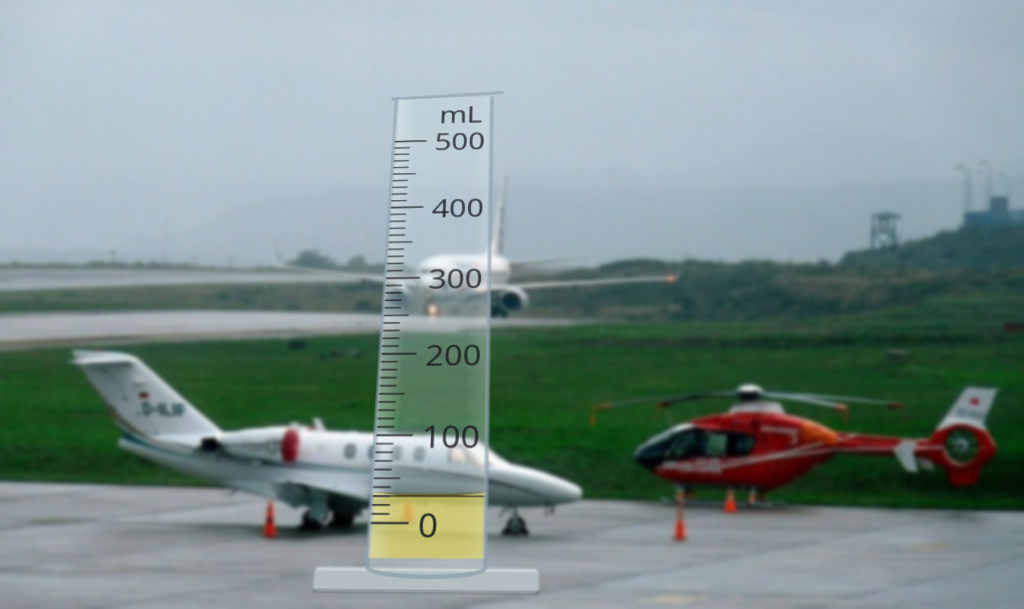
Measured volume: mL 30
